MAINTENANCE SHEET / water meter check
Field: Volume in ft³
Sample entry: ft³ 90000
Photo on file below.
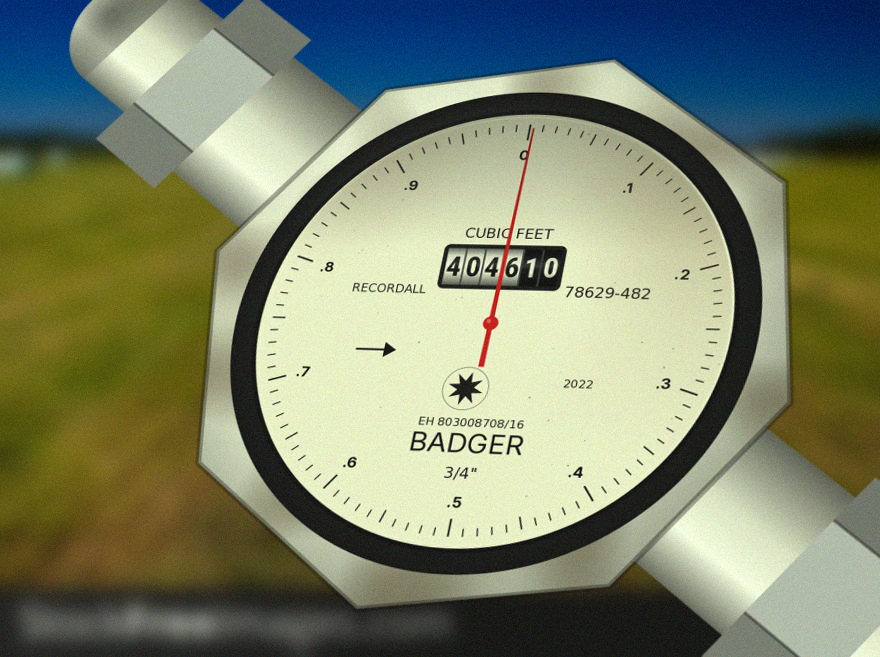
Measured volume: ft³ 404610.00
